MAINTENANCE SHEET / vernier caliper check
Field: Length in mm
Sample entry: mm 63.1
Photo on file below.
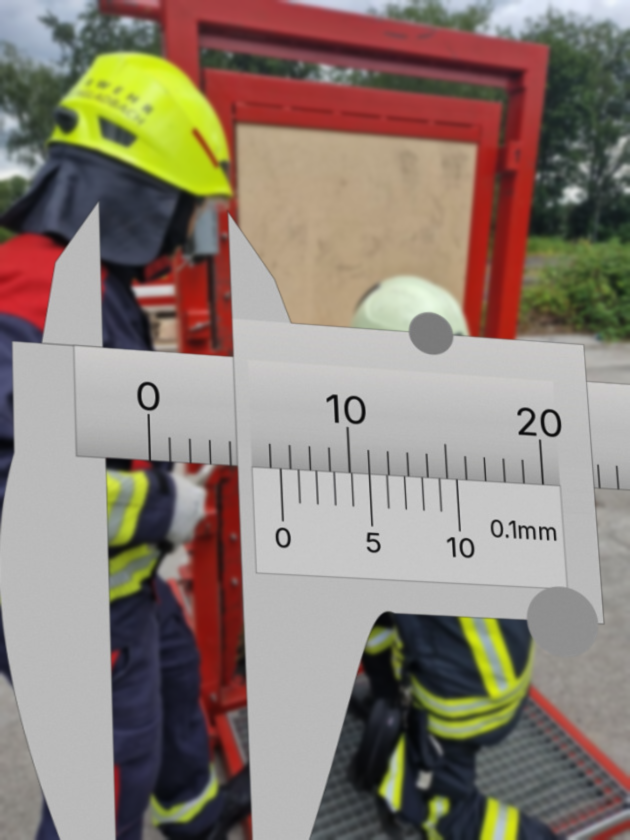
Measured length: mm 6.5
